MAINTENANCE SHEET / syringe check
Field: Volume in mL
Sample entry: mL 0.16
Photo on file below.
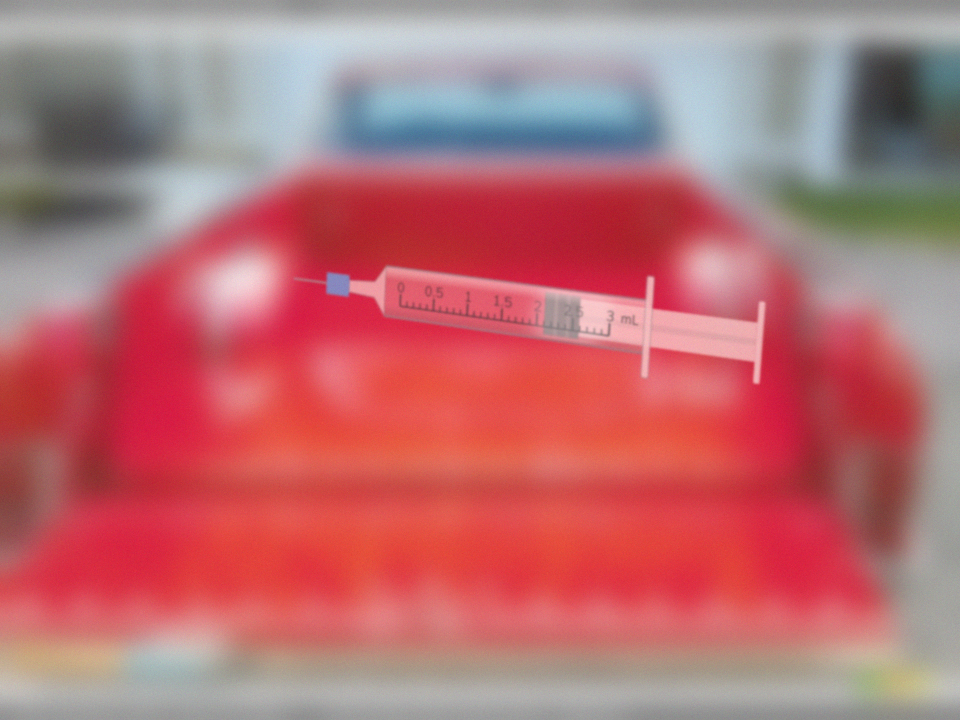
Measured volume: mL 2.1
